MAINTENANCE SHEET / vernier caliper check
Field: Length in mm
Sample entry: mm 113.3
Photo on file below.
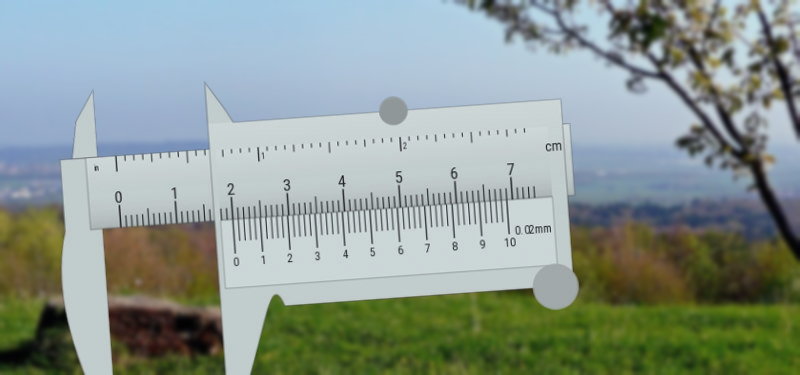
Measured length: mm 20.0
